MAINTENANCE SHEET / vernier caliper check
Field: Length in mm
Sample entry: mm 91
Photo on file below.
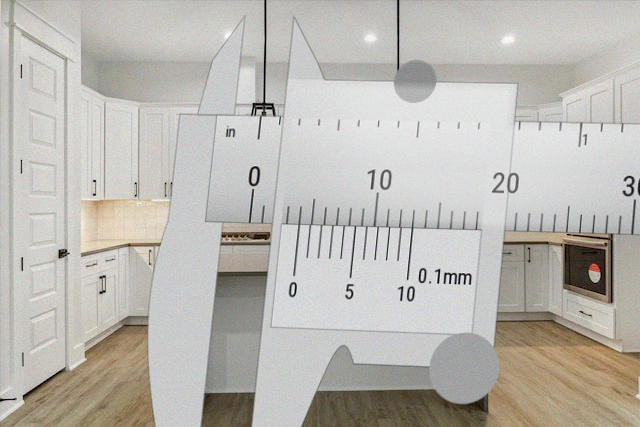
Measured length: mm 4.0
